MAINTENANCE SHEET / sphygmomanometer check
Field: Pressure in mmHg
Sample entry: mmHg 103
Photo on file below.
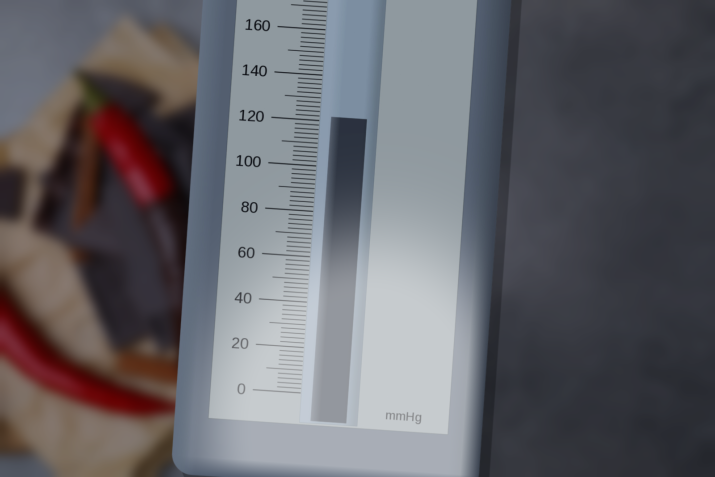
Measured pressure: mmHg 122
